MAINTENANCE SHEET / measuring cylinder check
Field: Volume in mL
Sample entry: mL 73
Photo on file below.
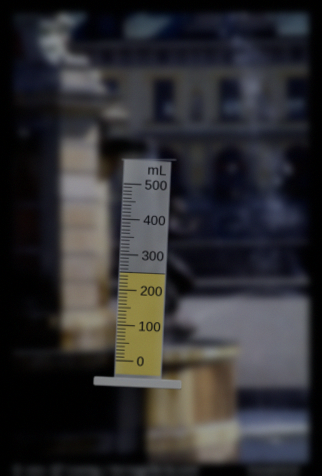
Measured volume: mL 250
